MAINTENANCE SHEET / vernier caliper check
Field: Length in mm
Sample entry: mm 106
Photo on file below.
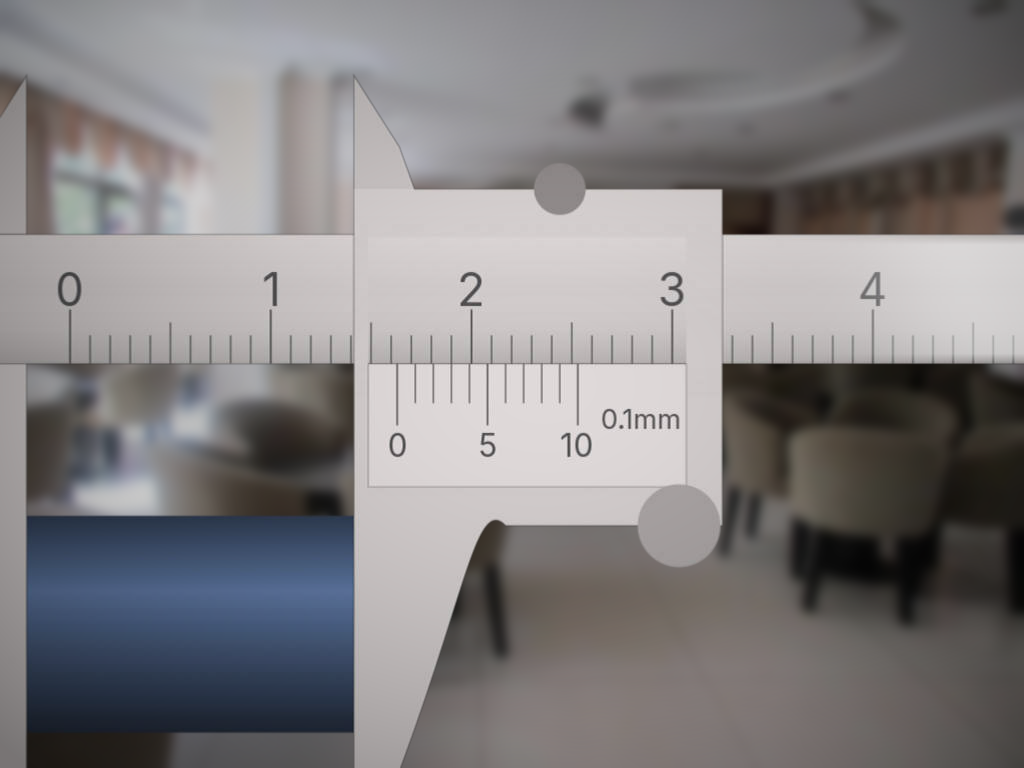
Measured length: mm 16.3
